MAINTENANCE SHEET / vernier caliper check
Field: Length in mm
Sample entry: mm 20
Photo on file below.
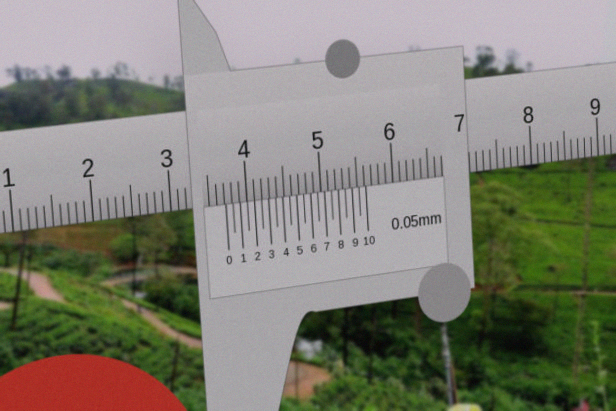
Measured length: mm 37.2
